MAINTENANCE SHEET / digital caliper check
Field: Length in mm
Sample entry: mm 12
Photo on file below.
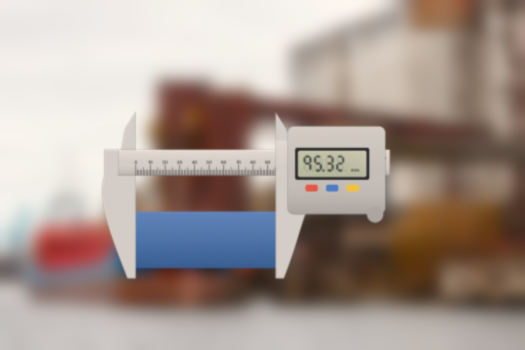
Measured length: mm 95.32
